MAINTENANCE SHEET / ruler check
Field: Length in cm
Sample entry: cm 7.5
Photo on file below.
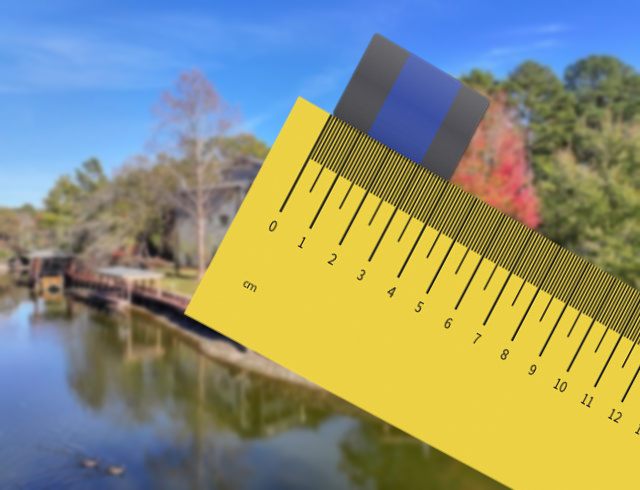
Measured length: cm 4
